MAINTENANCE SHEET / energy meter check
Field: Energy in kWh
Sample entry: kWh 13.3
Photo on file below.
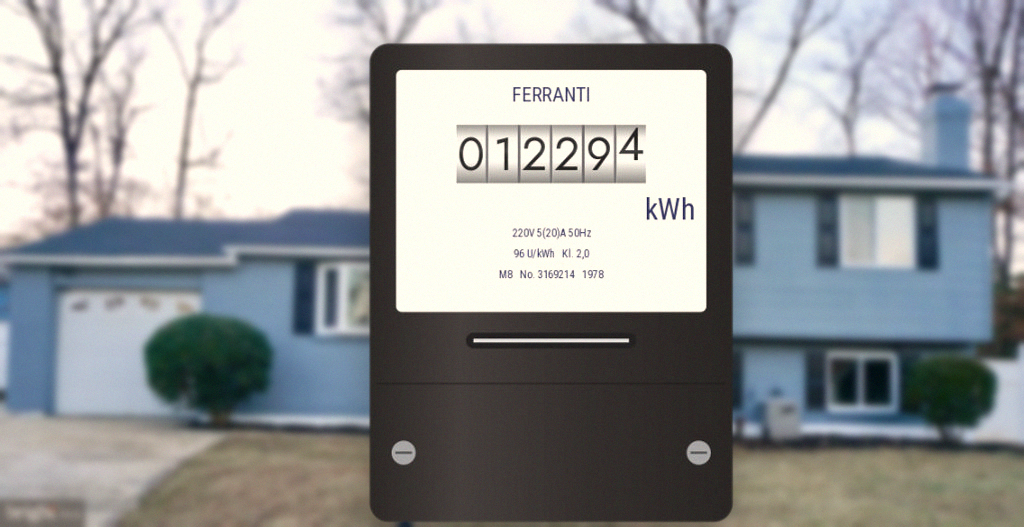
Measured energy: kWh 12294
